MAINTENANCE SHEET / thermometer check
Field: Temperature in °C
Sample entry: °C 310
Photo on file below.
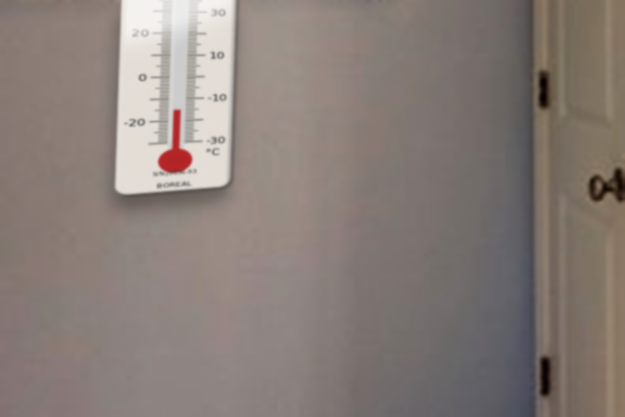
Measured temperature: °C -15
